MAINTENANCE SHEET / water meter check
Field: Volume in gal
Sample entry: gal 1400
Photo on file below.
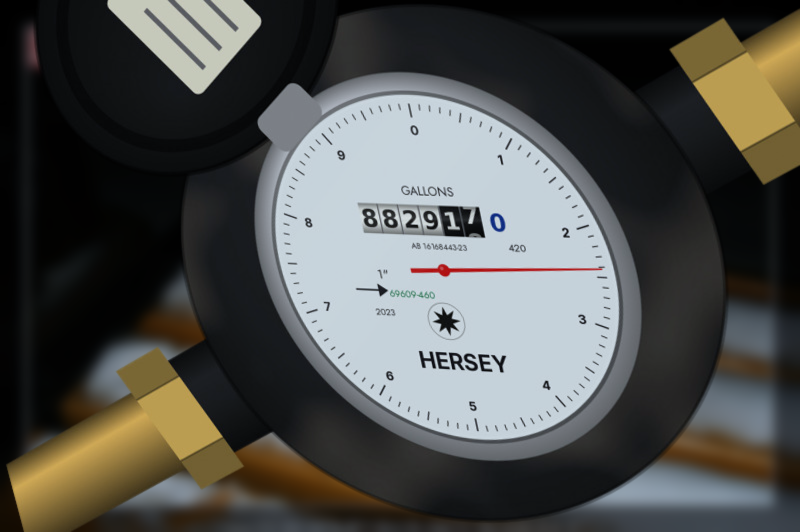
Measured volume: gal 8829172.4
